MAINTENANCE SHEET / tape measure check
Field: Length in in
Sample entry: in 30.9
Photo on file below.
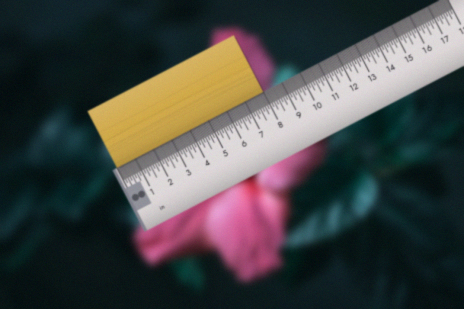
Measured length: in 8
